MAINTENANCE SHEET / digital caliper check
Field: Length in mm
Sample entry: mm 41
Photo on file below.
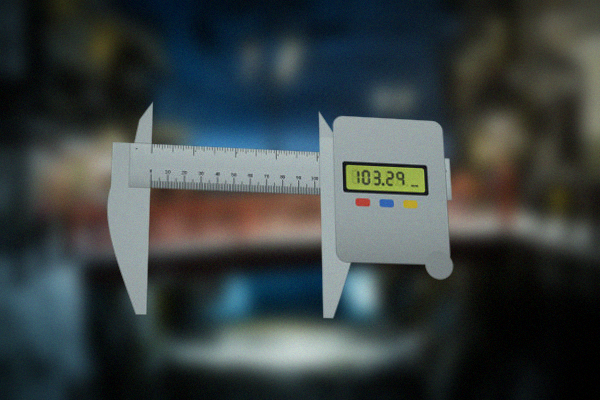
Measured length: mm 103.29
